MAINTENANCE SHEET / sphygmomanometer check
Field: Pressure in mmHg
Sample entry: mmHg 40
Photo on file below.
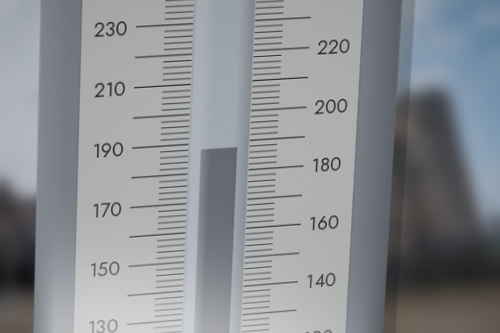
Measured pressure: mmHg 188
